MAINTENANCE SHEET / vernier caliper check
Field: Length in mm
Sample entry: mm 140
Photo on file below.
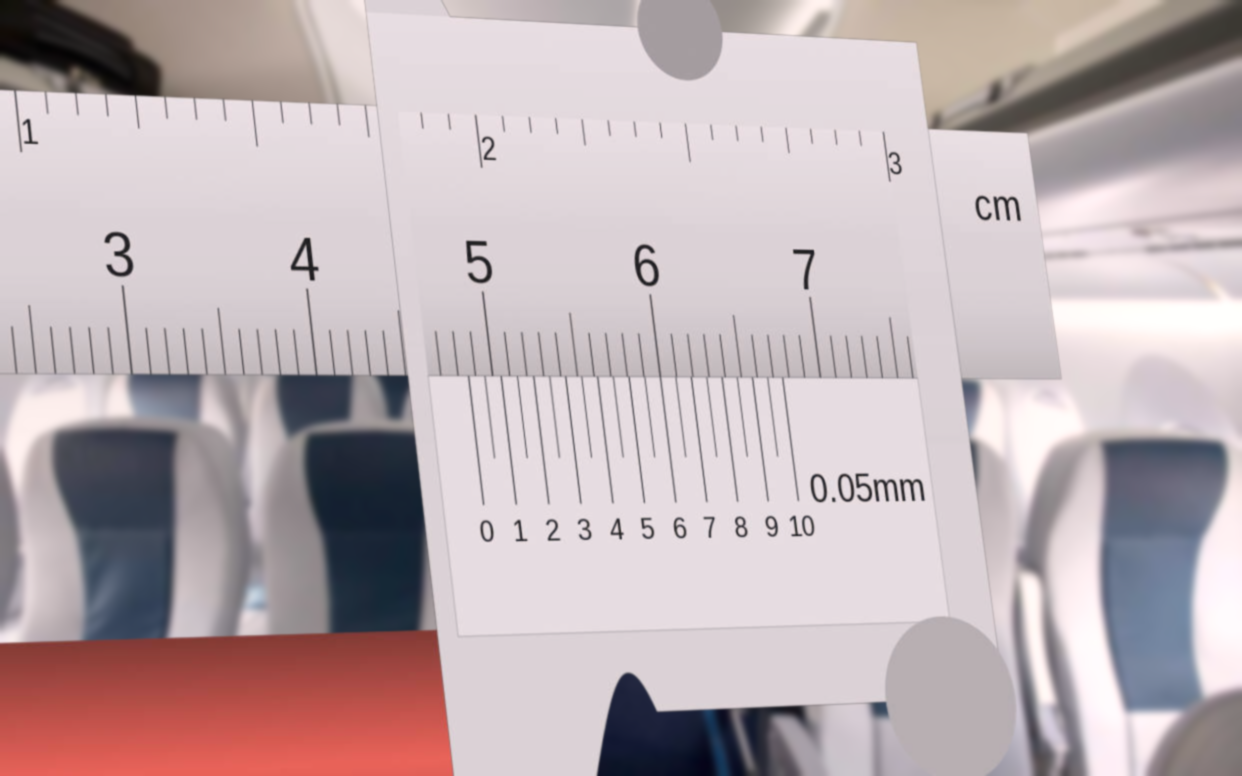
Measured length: mm 48.6
